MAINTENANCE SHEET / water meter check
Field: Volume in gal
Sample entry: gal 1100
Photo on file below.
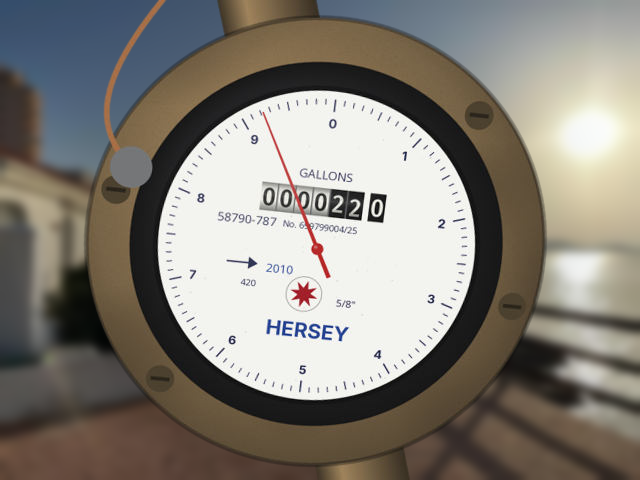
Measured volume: gal 219.2
